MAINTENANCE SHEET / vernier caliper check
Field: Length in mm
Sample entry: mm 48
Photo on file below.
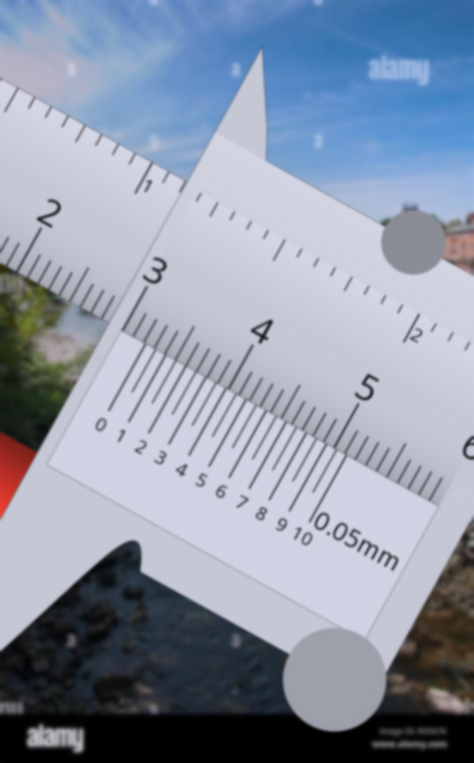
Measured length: mm 32.2
